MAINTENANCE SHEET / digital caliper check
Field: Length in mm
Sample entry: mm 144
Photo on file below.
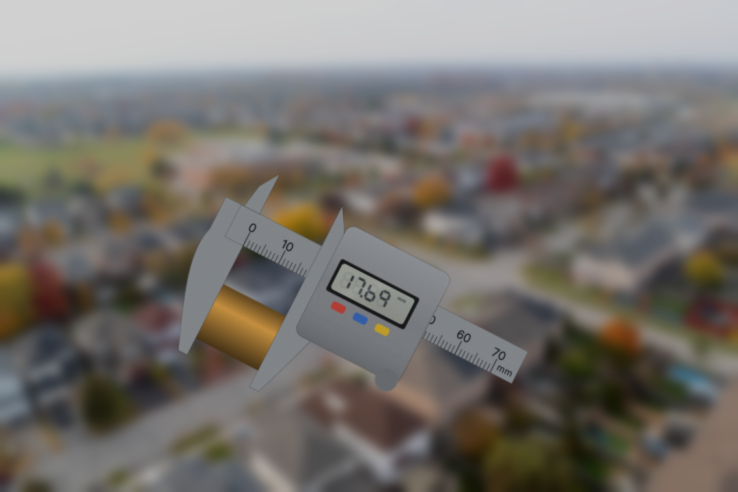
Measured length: mm 17.69
